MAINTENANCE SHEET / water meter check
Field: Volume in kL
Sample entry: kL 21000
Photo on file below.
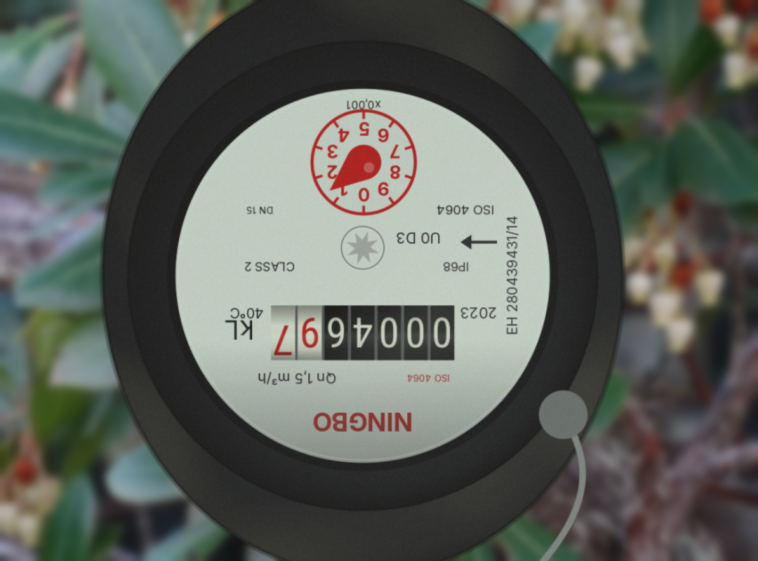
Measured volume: kL 46.971
